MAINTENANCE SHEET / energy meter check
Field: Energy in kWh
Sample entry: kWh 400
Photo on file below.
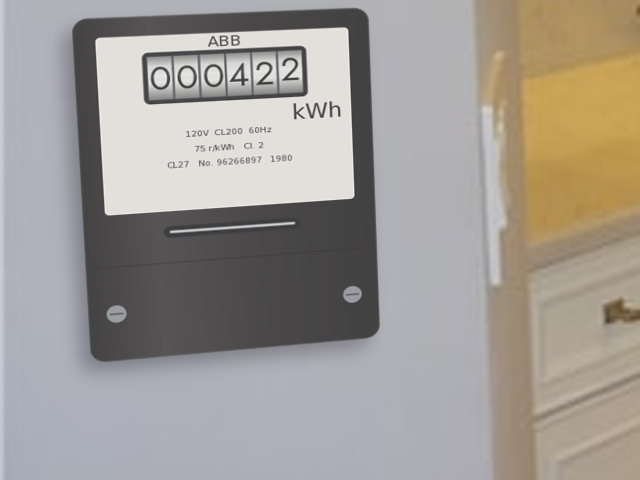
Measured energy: kWh 422
